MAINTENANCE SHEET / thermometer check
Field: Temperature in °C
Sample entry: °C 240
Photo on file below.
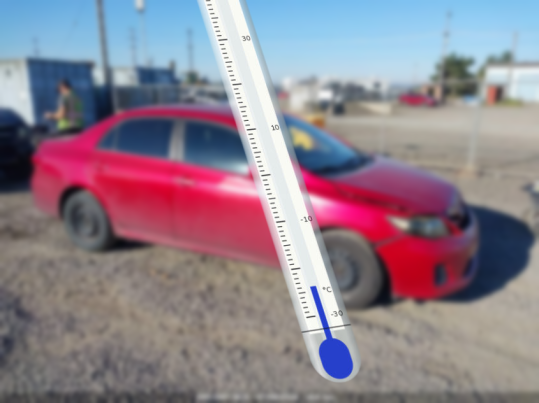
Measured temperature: °C -24
